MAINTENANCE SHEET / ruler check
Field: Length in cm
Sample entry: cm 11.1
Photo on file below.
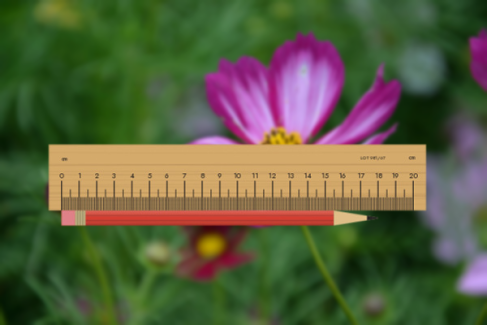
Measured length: cm 18
